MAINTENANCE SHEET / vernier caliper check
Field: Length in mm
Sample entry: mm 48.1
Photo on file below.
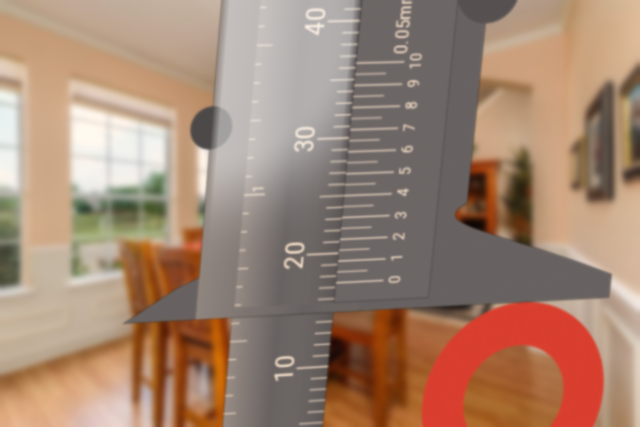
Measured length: mm 17.4
